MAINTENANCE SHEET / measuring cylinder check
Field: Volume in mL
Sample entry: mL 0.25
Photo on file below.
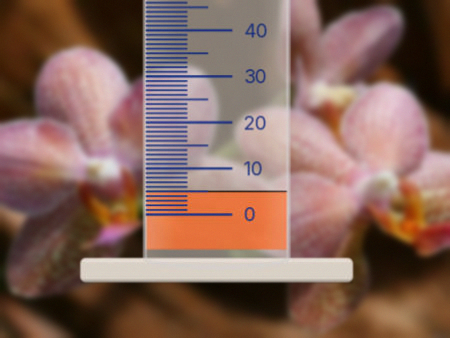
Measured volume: mL 5
